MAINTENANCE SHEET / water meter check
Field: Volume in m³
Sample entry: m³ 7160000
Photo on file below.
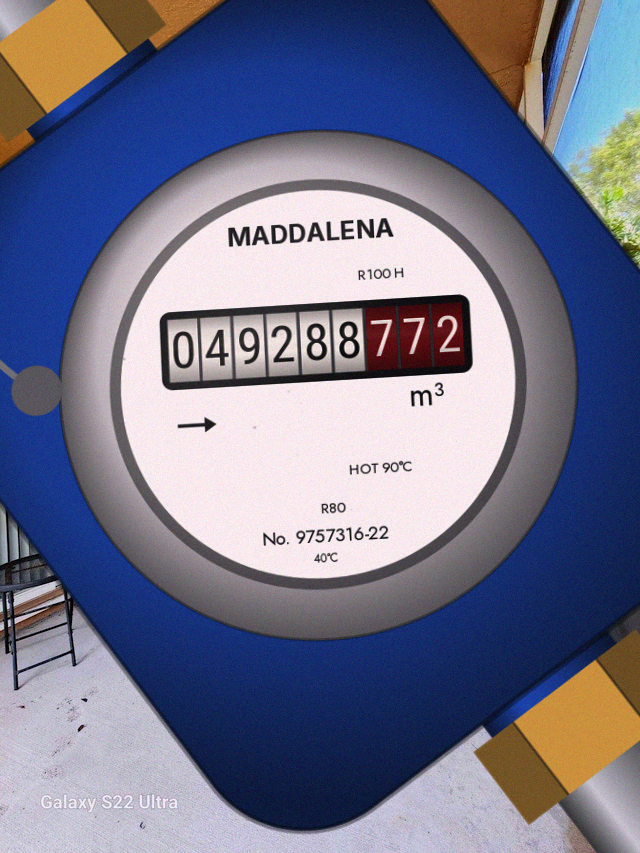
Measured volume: m³ 49288.772
